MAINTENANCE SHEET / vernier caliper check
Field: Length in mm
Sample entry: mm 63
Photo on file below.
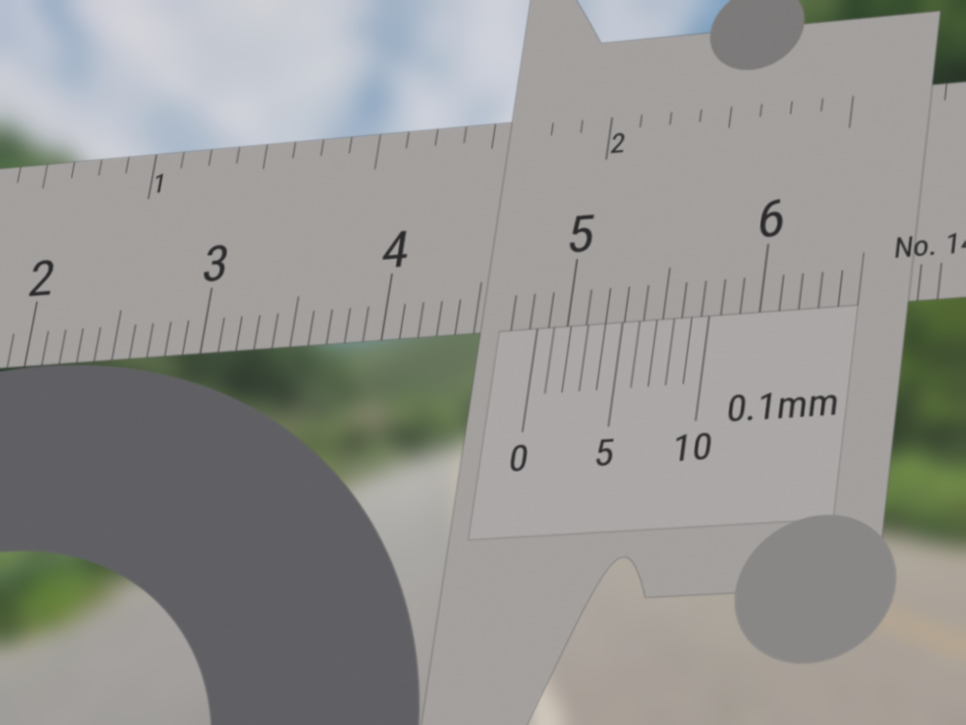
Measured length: mm 48.4
